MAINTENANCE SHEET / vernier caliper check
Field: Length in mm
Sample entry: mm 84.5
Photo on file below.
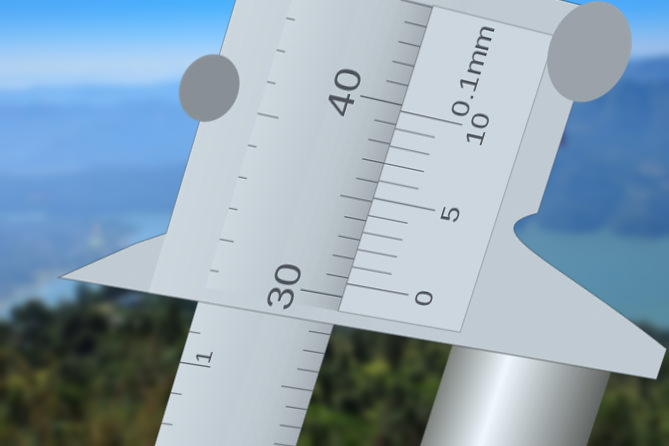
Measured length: mm 30.7
